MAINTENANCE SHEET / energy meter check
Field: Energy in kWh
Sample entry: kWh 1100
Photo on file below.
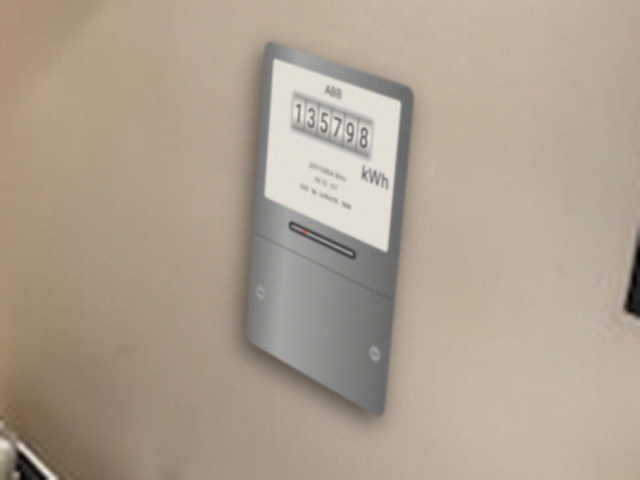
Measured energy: kWh 135798
